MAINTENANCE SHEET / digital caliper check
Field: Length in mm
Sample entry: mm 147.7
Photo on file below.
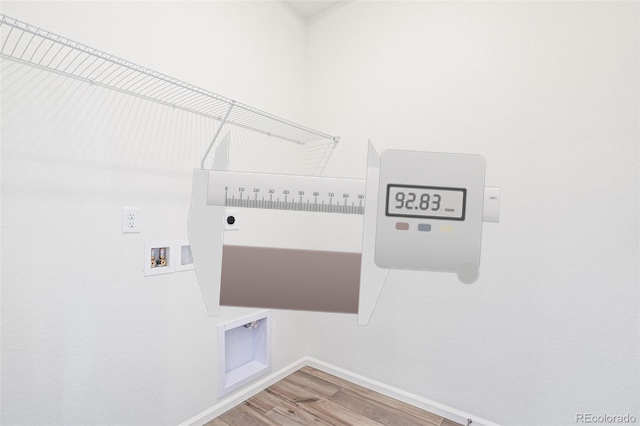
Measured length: mm 92.83
